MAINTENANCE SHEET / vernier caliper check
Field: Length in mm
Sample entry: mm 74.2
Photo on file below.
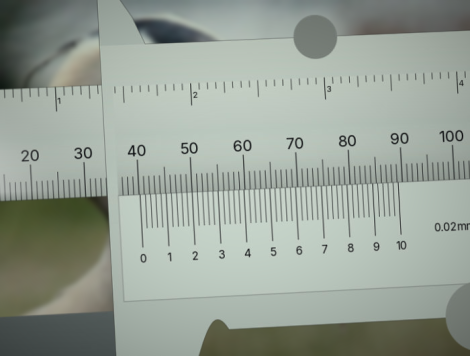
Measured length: mm 40.2
